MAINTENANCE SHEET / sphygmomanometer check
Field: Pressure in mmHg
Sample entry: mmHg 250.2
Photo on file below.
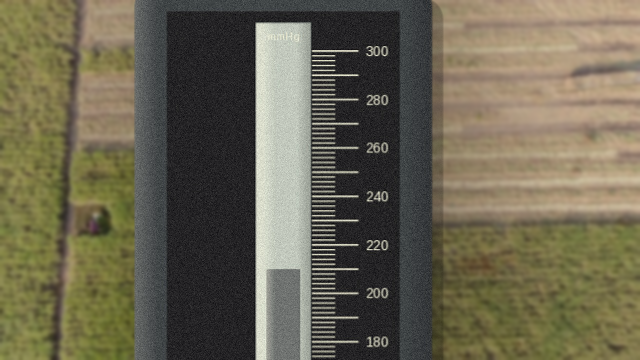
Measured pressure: mmHg 210
